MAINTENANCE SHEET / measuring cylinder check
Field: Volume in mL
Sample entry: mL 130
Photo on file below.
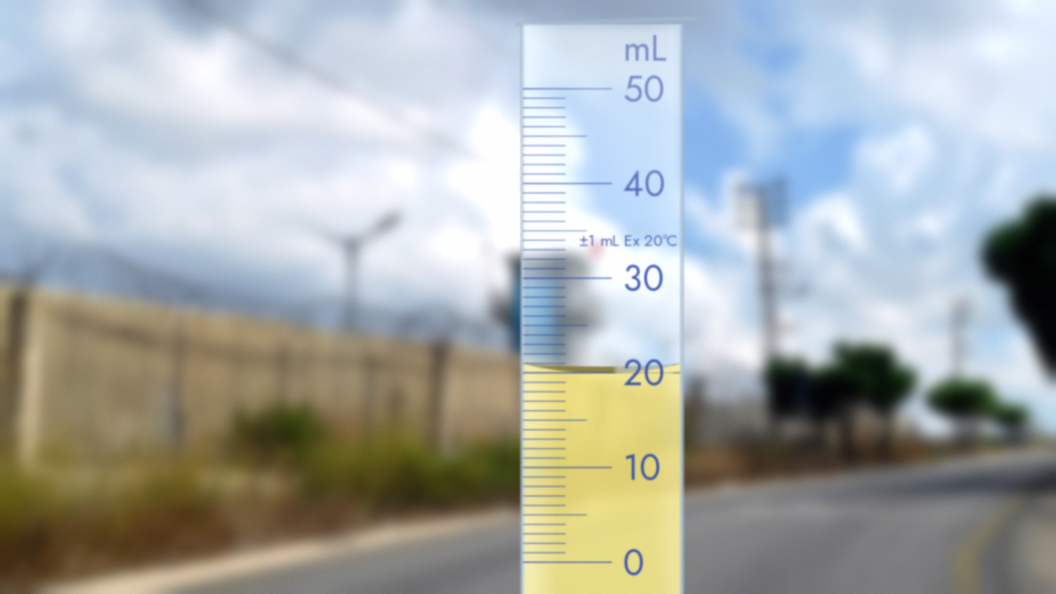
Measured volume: mL 20
